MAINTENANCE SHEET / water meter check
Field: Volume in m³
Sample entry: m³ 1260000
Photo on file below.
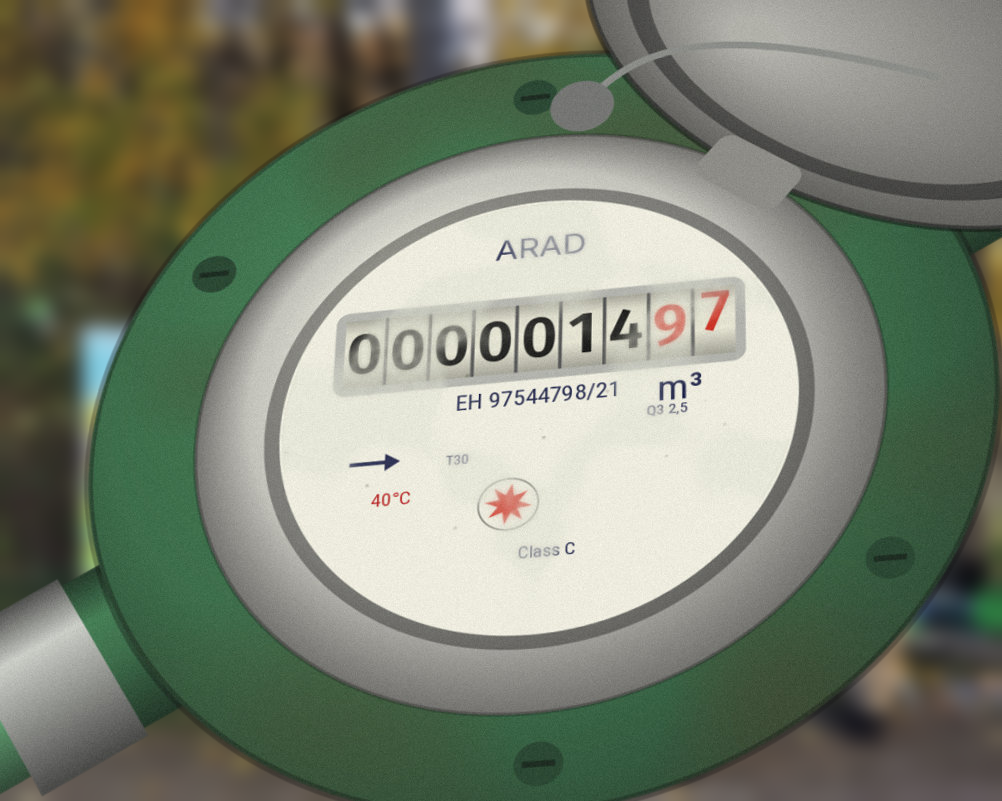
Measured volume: m³ 14.97
